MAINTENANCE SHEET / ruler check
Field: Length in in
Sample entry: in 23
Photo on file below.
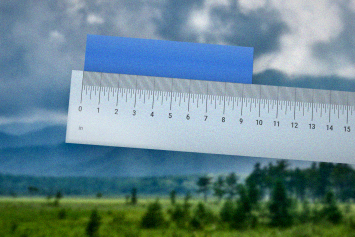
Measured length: in 9.5
